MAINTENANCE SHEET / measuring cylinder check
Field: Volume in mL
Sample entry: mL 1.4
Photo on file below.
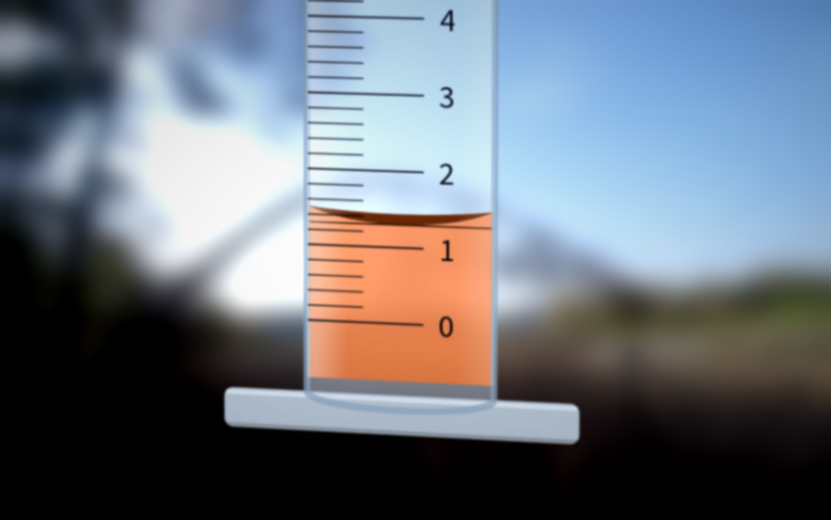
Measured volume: mL 1.3
